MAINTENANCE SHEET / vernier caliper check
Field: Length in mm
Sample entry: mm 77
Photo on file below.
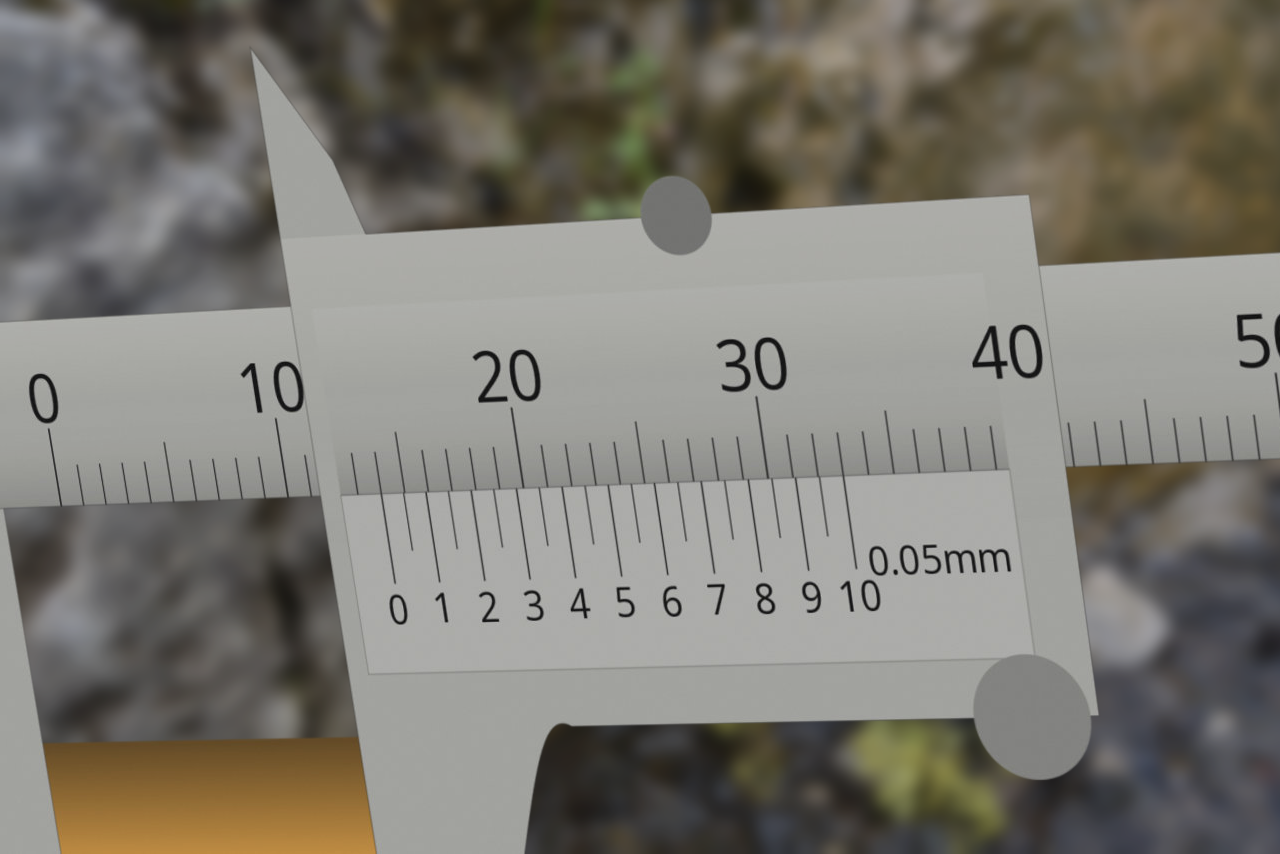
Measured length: mm 14.0
